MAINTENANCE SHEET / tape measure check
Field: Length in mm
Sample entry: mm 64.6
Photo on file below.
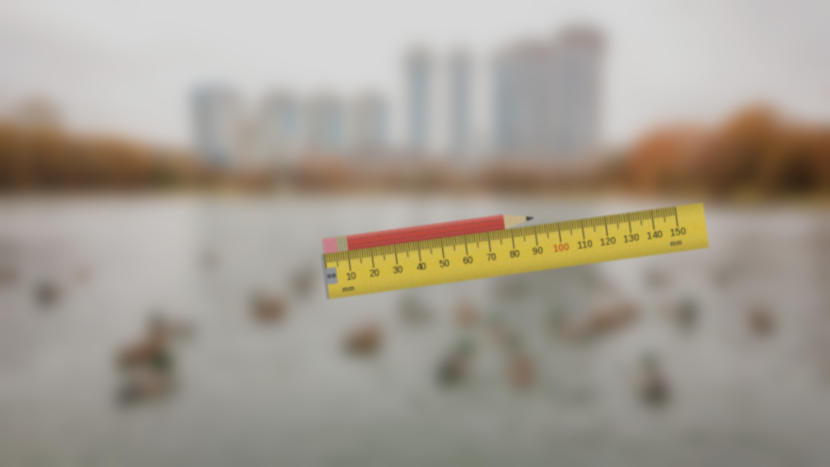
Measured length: mm 90
